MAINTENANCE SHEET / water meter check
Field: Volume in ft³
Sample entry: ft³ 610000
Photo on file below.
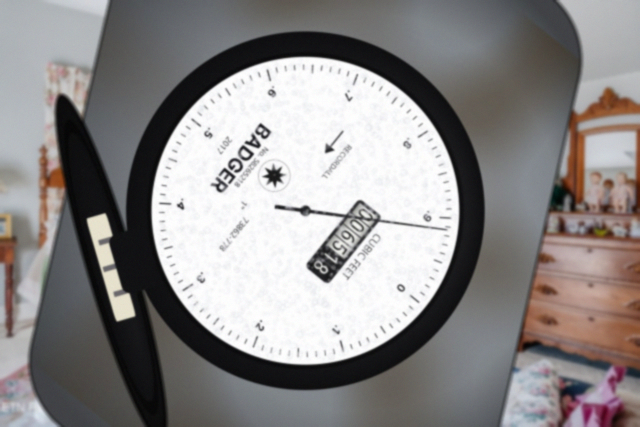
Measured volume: ft³ 6517.91
